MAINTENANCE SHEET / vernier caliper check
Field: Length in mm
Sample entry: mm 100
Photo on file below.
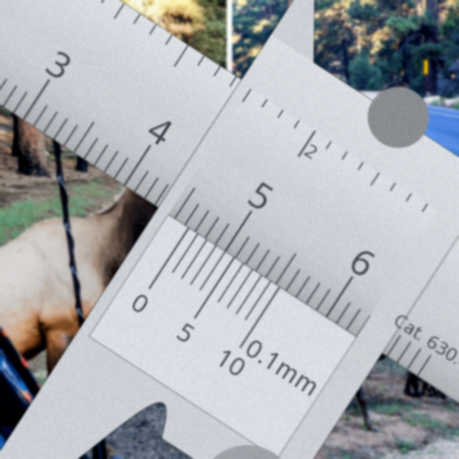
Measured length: mm 46.4
